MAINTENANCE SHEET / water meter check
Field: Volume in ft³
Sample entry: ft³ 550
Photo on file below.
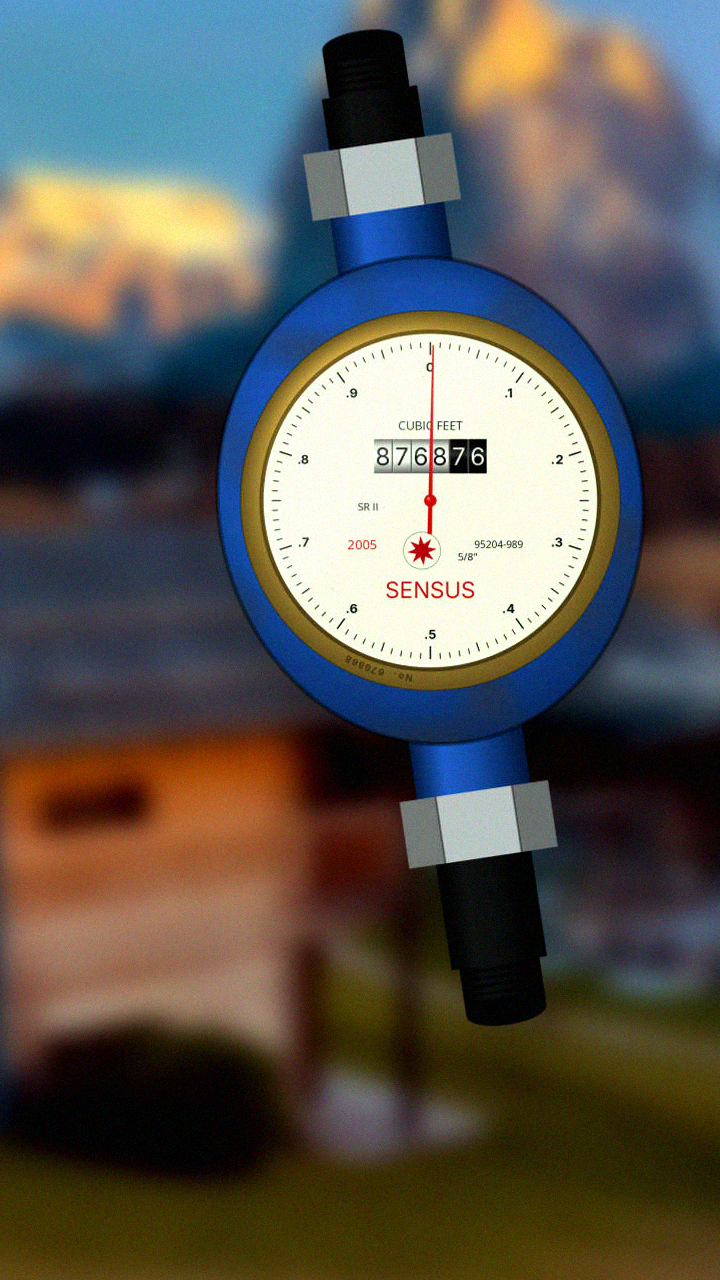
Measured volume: ft³ 876876.00
